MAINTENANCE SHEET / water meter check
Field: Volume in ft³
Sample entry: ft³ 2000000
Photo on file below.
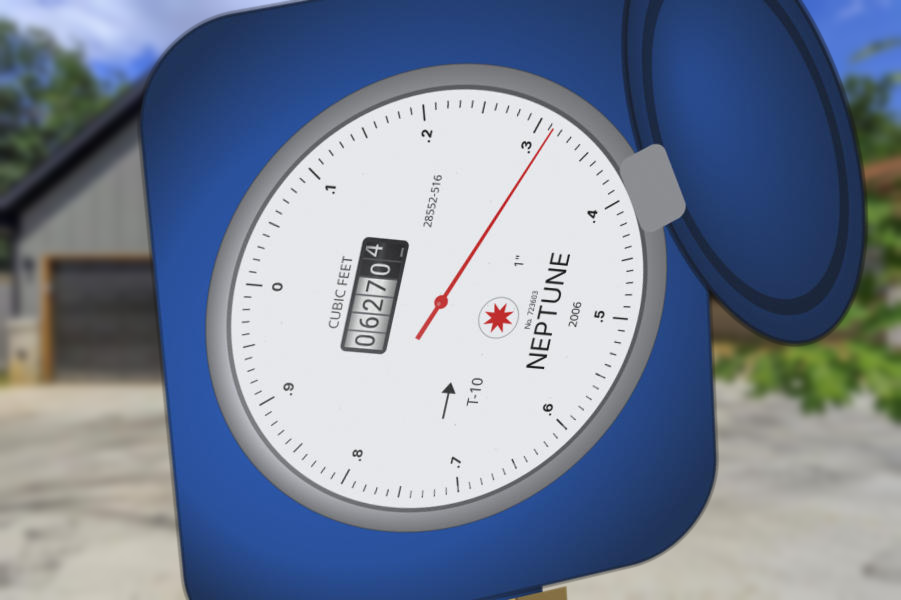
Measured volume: ft³ 62704.31
